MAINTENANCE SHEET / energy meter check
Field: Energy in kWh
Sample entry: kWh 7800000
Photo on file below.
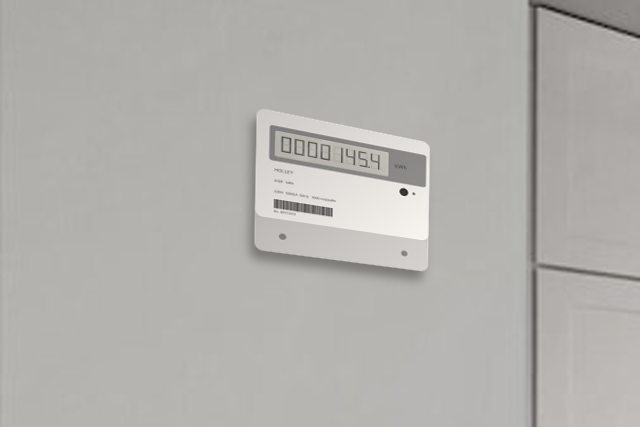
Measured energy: kWh 145.4
